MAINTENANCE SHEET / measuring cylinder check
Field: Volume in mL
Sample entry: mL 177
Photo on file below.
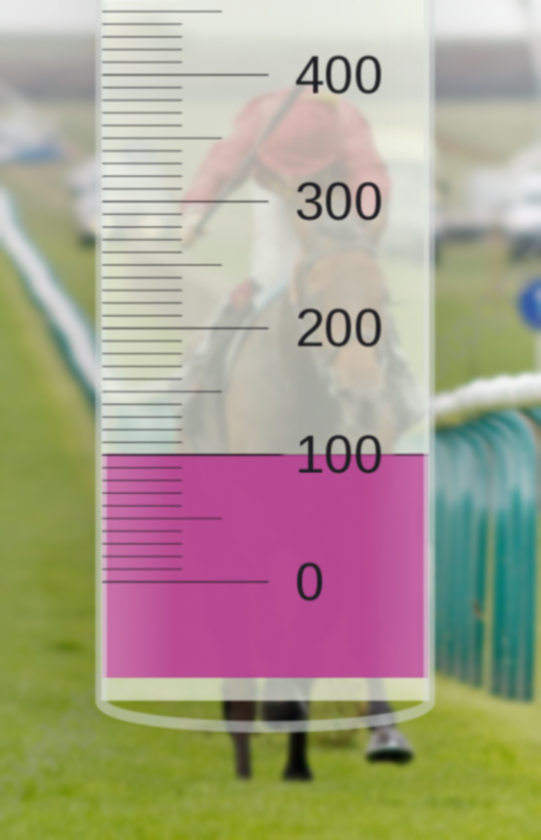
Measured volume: mL 100
